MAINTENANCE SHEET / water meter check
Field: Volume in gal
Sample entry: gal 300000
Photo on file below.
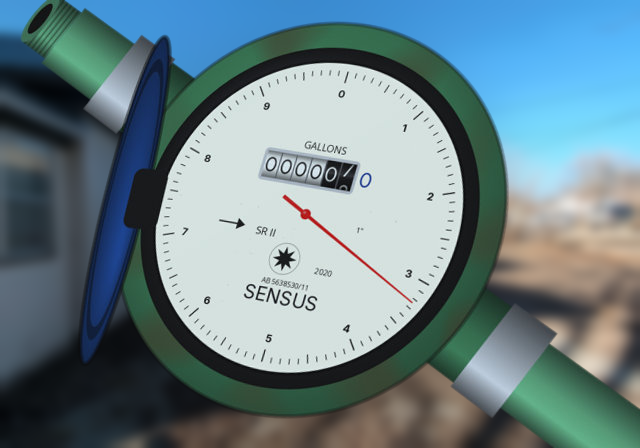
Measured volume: gal 73.2
